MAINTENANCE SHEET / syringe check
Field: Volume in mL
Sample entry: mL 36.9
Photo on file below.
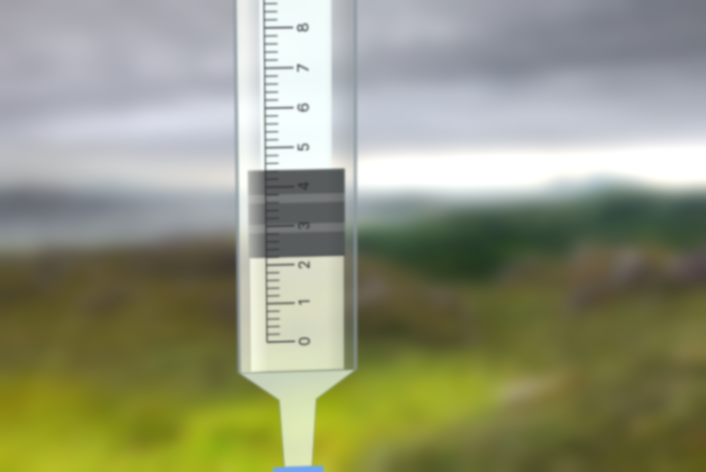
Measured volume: mL 2.2
